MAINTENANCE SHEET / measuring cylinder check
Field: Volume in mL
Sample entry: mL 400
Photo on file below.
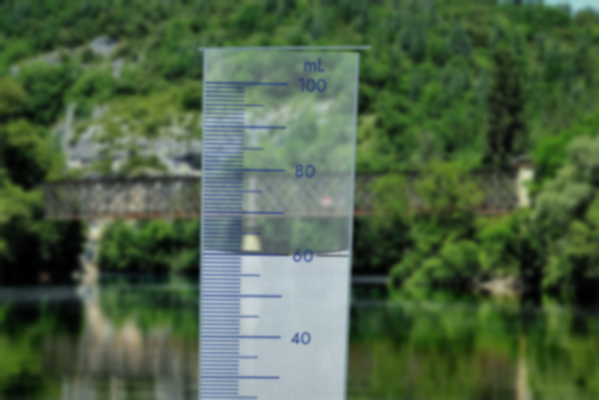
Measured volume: mL 60
